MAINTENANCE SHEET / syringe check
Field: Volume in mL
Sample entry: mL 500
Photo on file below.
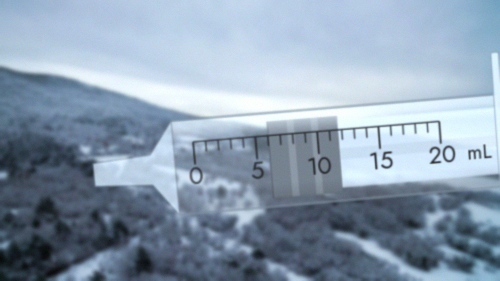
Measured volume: mL 6
